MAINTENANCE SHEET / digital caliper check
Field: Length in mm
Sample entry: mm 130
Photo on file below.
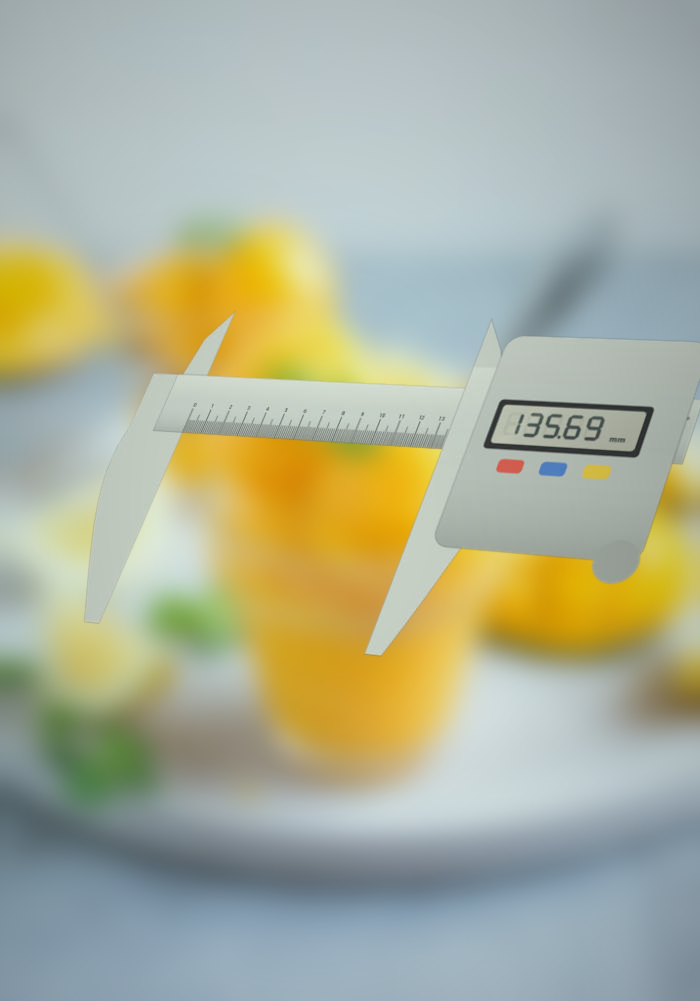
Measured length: mm 135.69
